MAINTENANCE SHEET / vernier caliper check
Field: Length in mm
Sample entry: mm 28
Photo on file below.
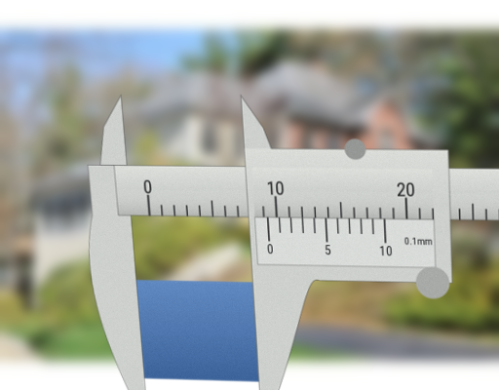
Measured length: mm 9.3
